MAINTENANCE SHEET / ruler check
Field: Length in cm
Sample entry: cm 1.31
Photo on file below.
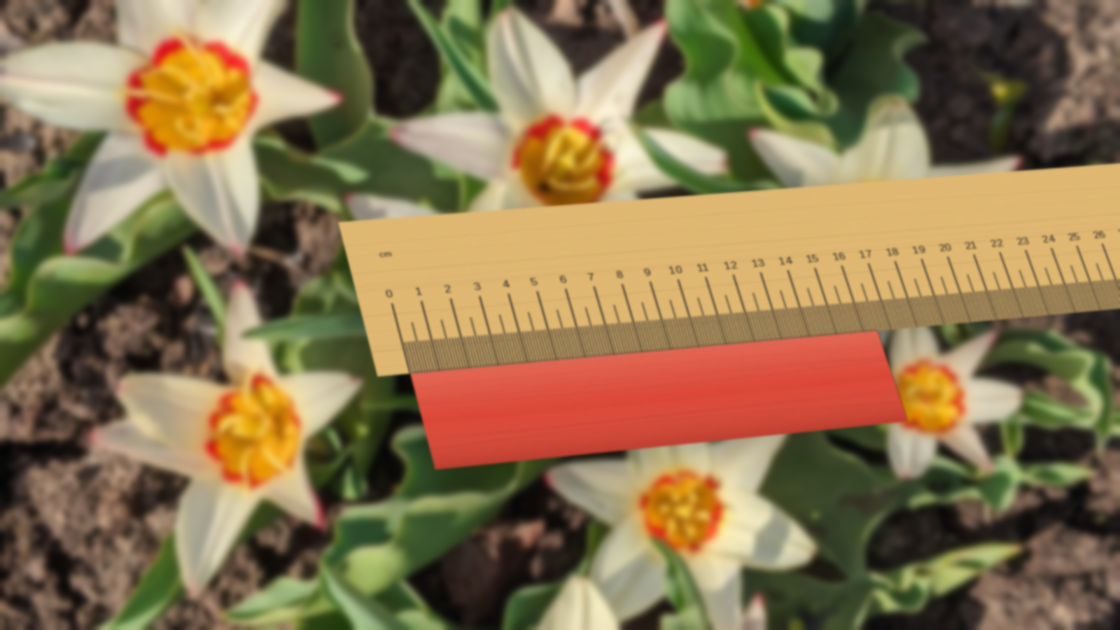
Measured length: cm 16.5
